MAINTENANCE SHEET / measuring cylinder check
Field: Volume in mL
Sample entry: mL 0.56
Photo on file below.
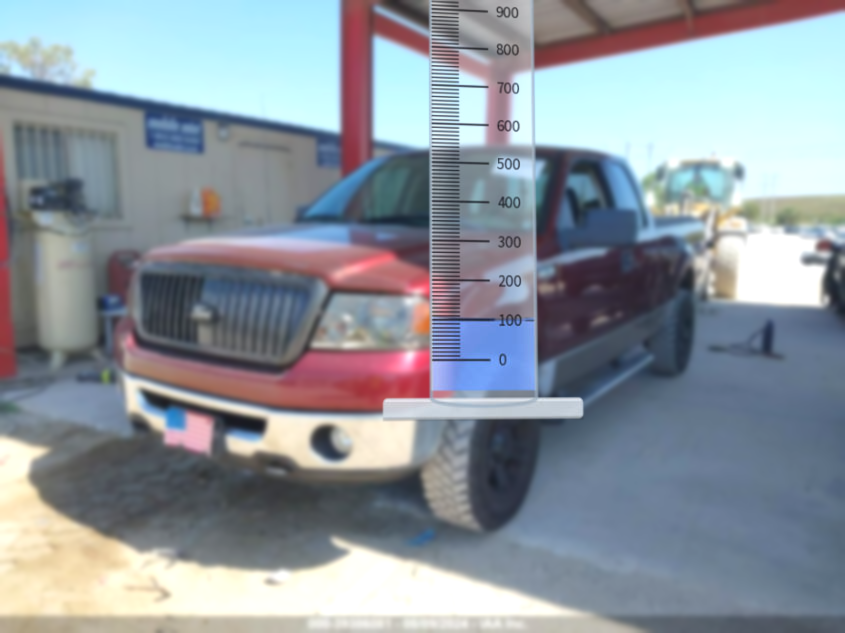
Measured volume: mL 100
